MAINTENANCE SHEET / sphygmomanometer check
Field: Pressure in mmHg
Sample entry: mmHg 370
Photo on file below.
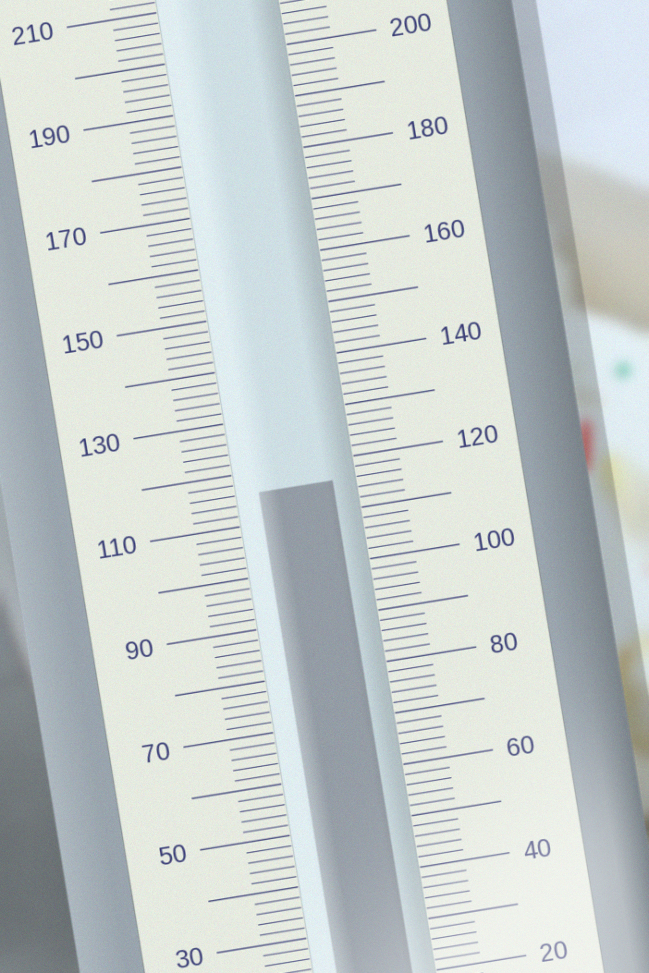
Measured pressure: mmHg 116
